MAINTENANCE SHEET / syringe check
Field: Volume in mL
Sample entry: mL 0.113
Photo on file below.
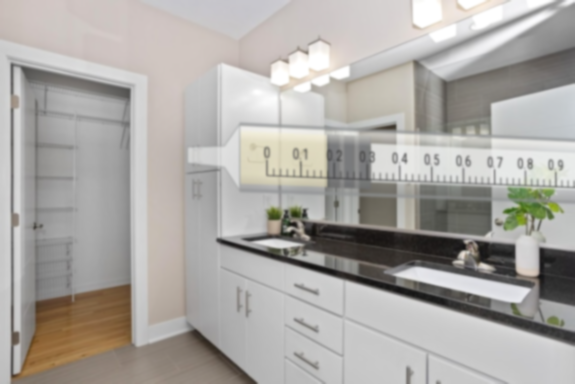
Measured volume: mL 0.18
